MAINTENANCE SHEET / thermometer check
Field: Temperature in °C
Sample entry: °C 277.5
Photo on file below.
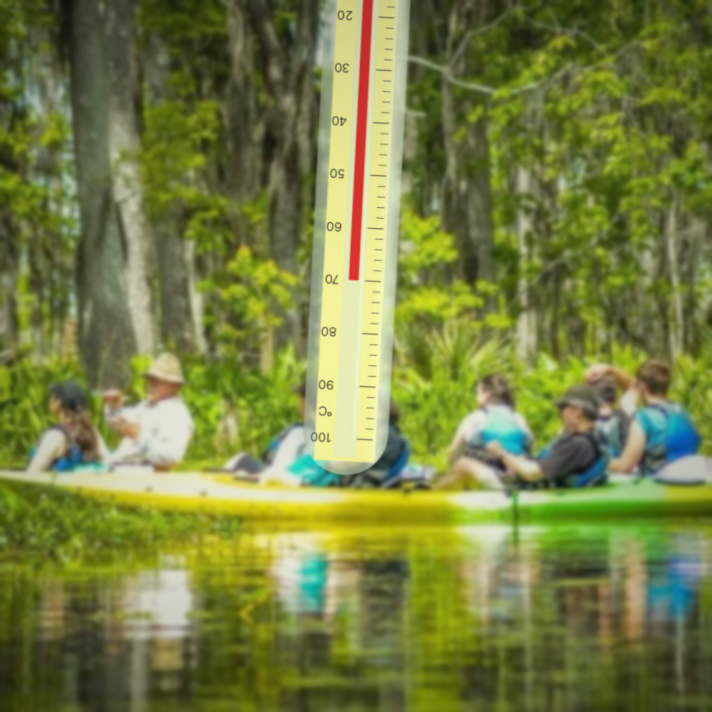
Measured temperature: °C 70
